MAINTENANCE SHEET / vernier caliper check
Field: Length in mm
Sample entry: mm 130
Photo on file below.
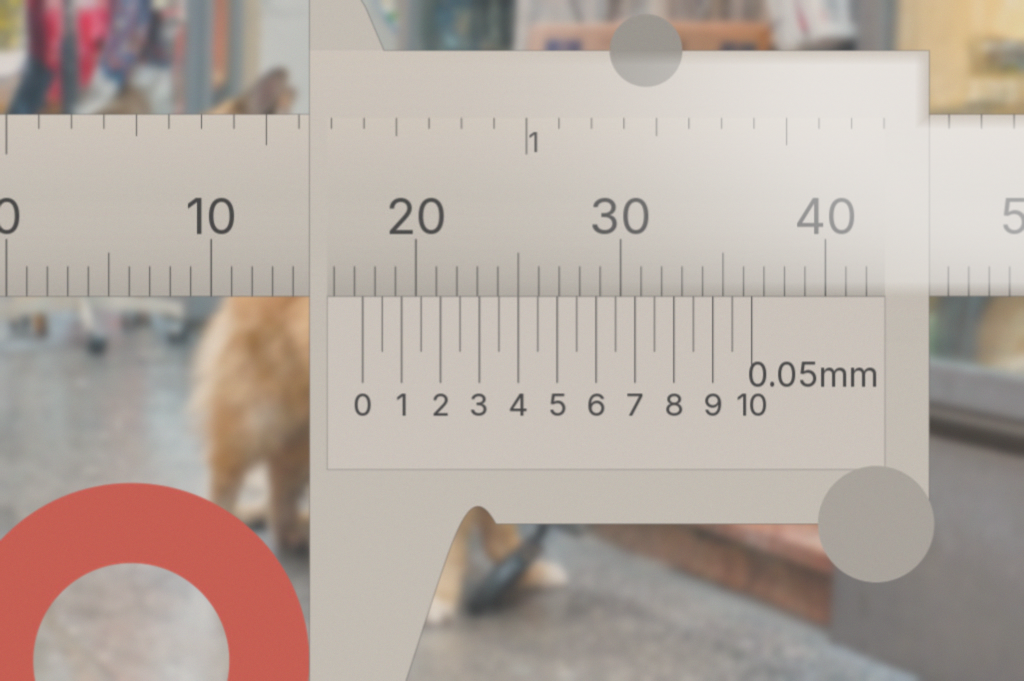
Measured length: mm 17.4
